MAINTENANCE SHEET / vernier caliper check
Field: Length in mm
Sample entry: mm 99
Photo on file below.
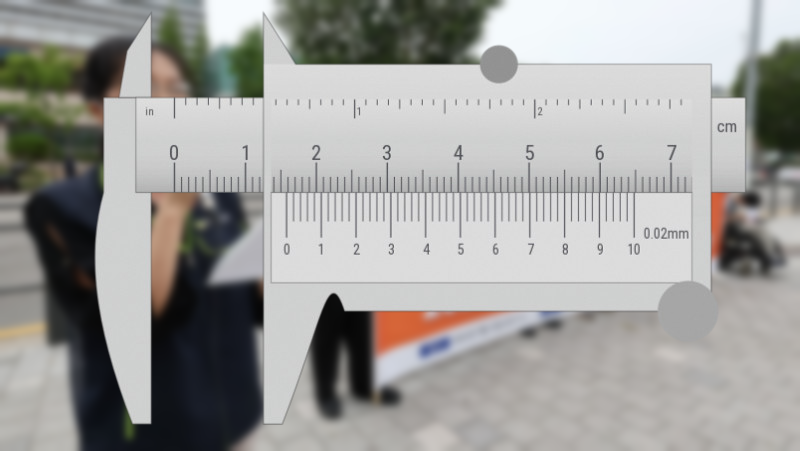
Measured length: mm 15.8
